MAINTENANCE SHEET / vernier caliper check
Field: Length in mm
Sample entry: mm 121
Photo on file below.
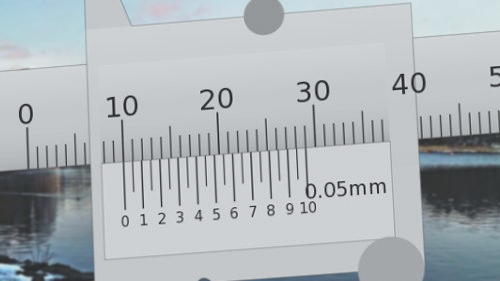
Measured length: mm 10.0
